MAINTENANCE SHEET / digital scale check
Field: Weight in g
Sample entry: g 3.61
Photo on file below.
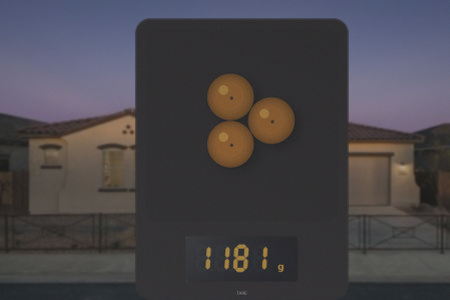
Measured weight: g 1181
